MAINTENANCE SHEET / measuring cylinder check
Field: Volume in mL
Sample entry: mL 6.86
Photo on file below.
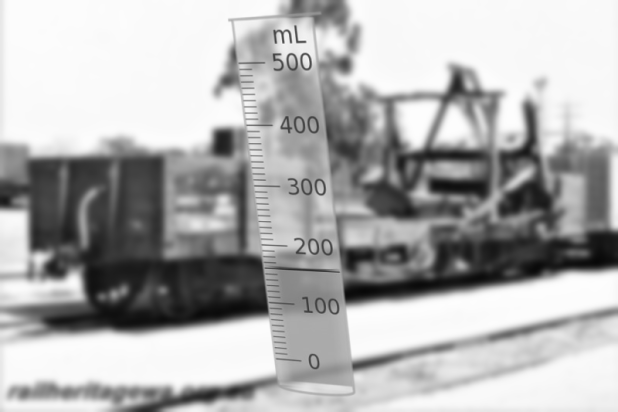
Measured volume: mL 160
